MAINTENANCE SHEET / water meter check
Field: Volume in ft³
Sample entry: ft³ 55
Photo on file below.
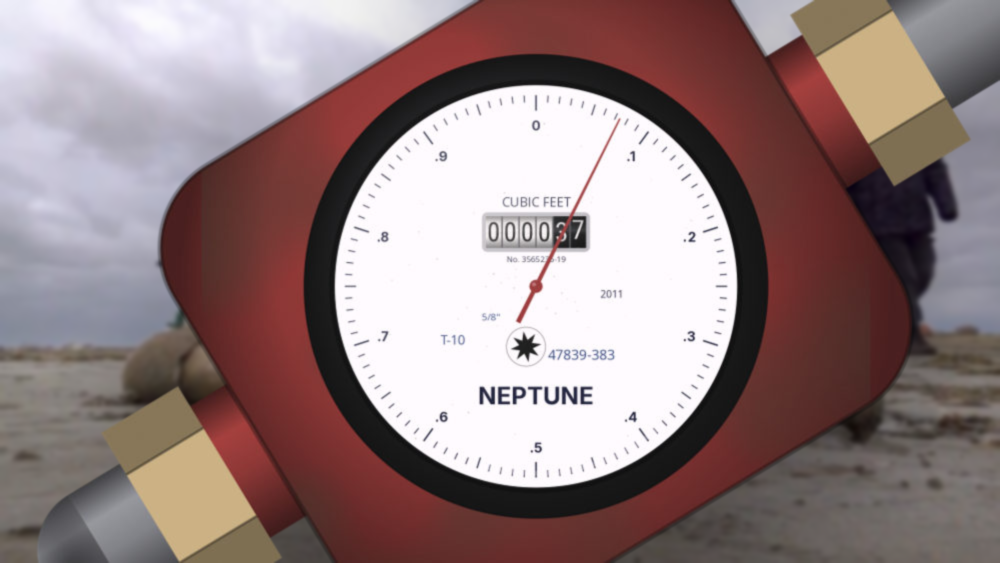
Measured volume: ft³ 37.07
